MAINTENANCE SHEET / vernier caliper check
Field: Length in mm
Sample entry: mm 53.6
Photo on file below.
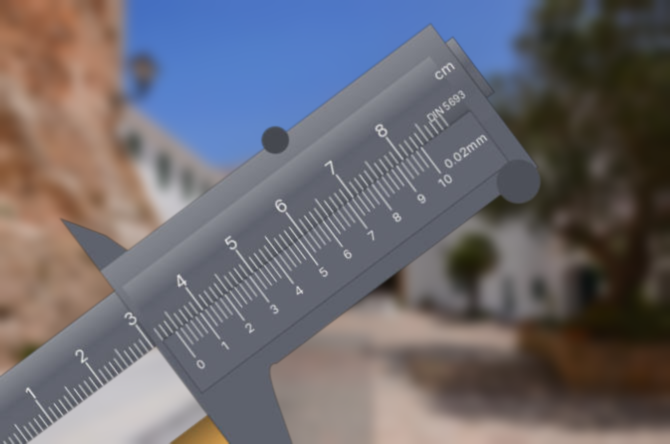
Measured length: mm 34.5
